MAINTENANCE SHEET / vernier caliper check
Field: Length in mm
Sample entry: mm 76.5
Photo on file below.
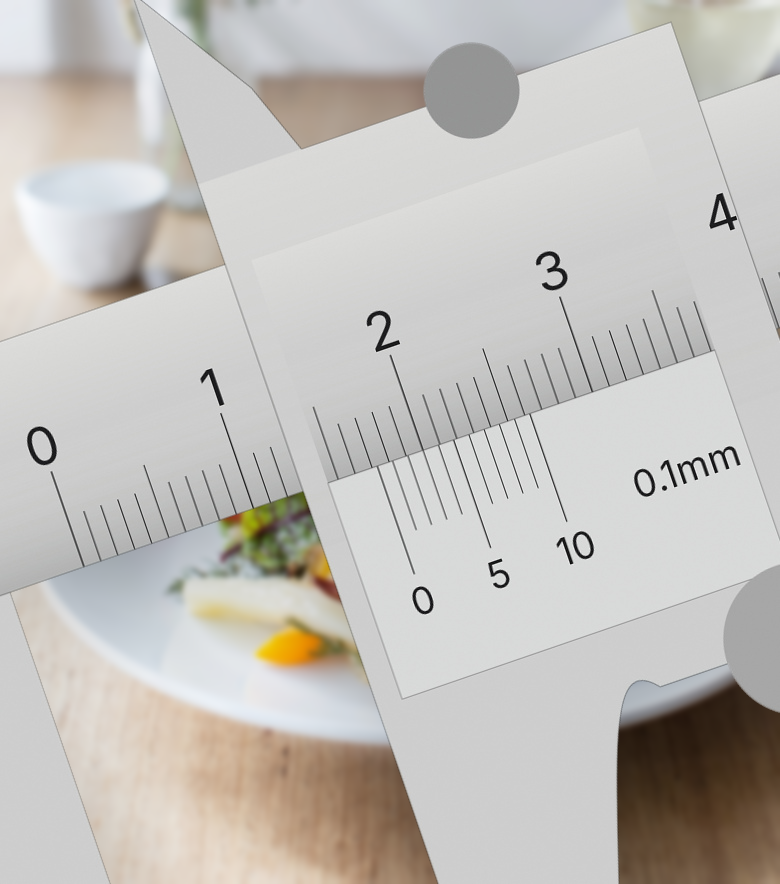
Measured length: mm 17.3
